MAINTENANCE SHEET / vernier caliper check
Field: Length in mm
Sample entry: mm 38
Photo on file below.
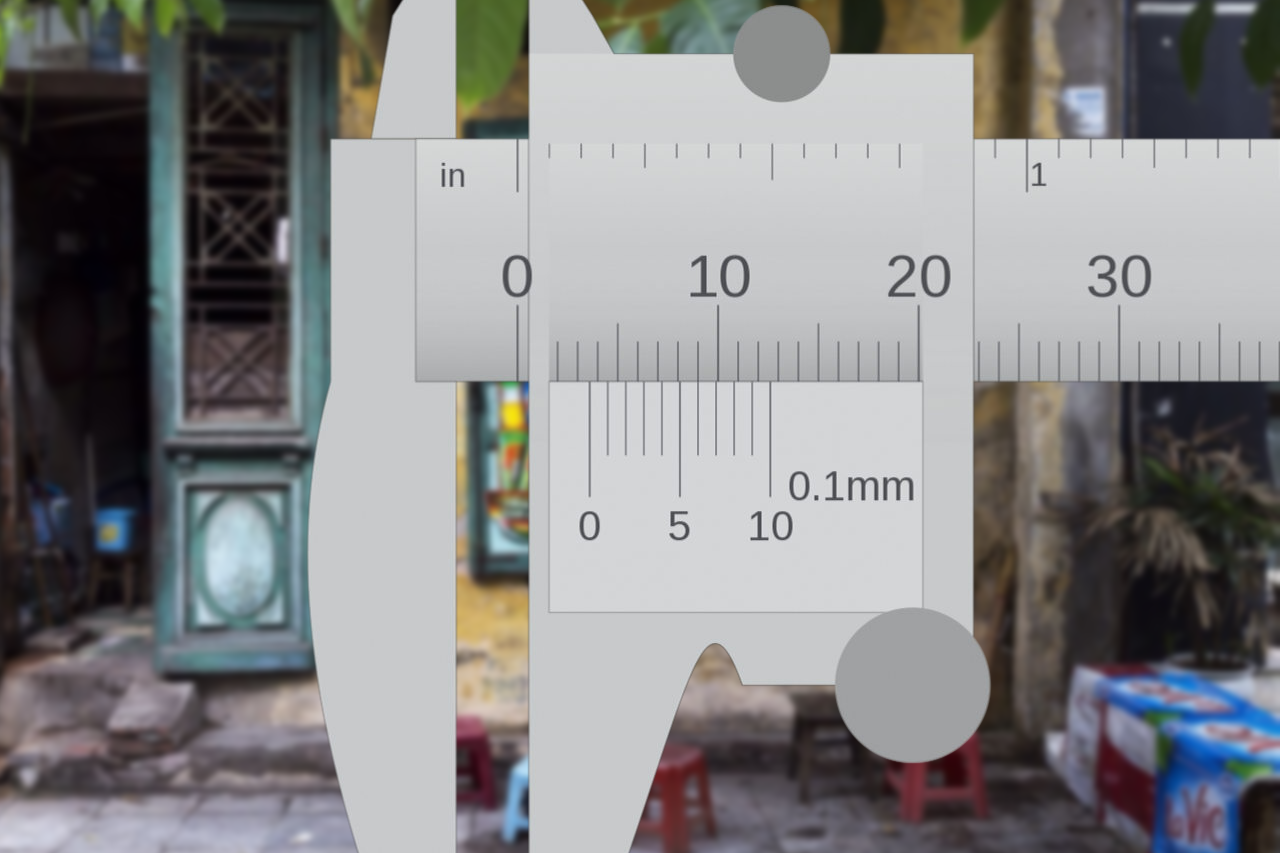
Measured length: mm 3.6
